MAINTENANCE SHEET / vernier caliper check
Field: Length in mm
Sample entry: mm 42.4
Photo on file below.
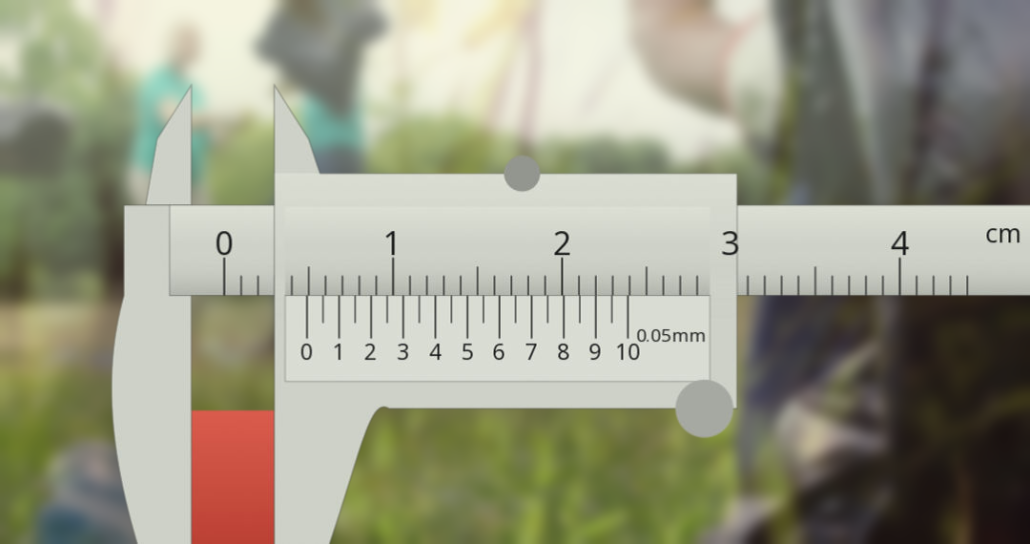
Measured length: mm 4.9
